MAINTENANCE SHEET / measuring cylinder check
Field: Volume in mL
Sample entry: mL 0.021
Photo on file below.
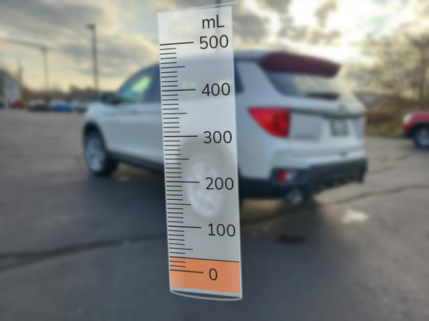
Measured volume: mL 30
